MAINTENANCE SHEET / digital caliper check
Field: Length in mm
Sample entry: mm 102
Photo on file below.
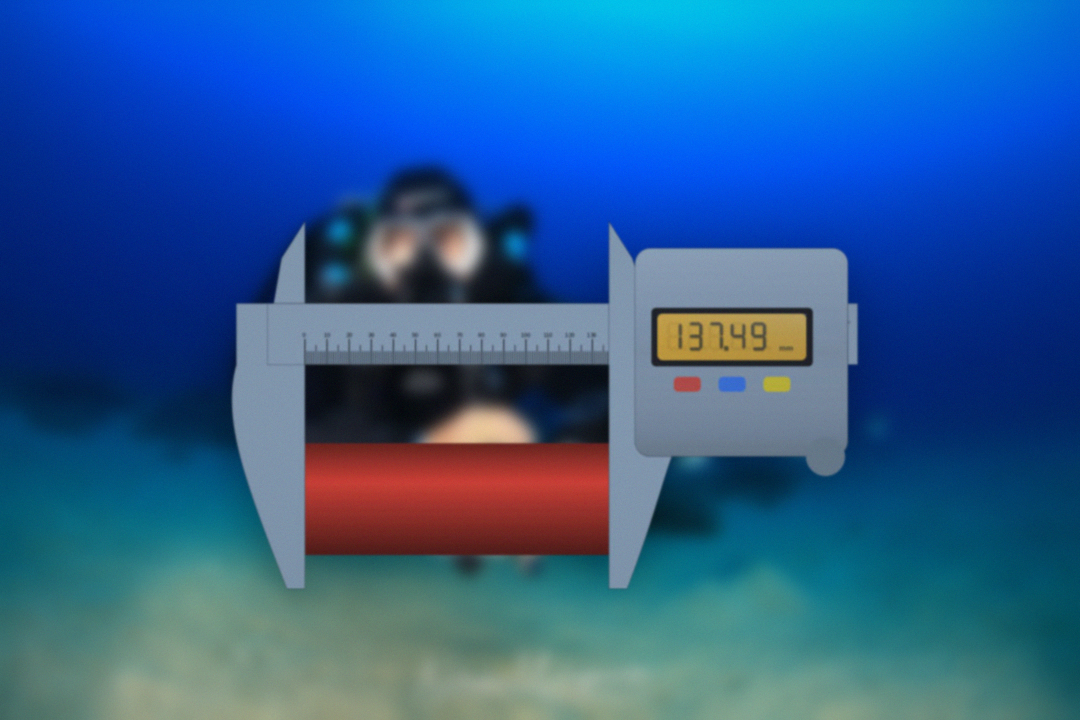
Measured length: mm 137.49
